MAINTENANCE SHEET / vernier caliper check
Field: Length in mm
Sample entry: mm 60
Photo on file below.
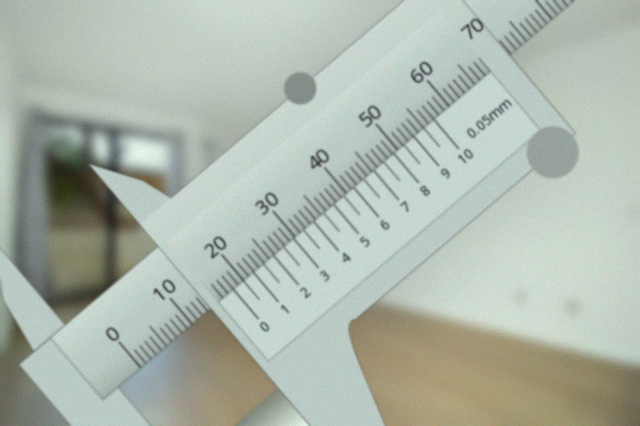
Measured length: mm 18.0
